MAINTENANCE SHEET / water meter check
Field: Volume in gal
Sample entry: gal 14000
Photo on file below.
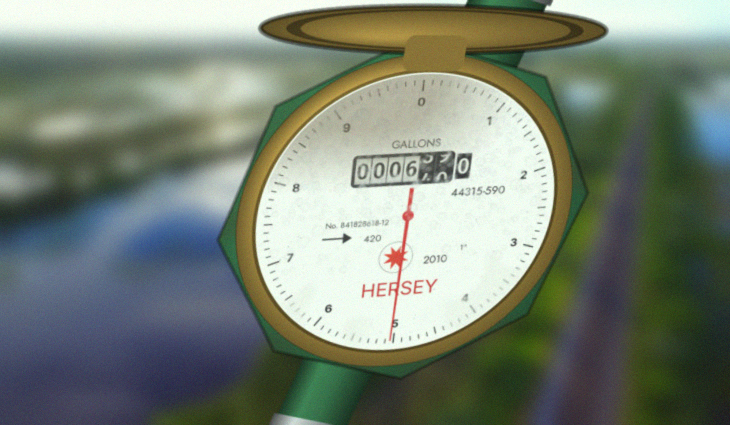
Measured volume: gal 6395.0
